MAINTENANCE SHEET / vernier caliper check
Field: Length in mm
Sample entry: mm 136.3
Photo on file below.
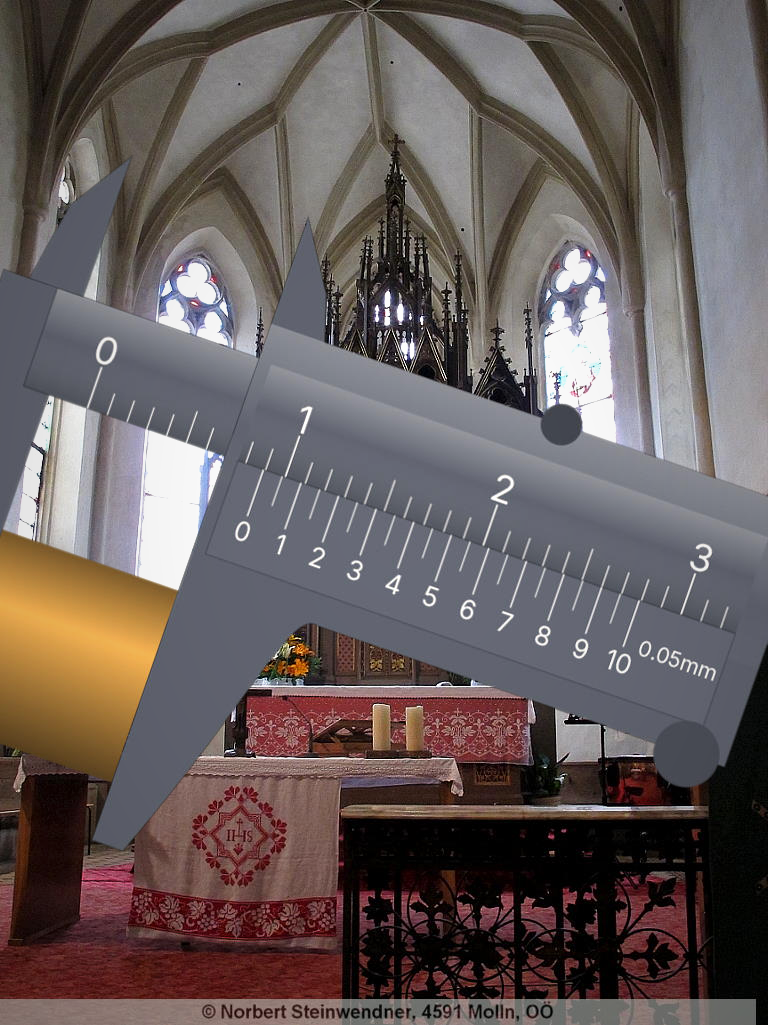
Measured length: mm 8.9
